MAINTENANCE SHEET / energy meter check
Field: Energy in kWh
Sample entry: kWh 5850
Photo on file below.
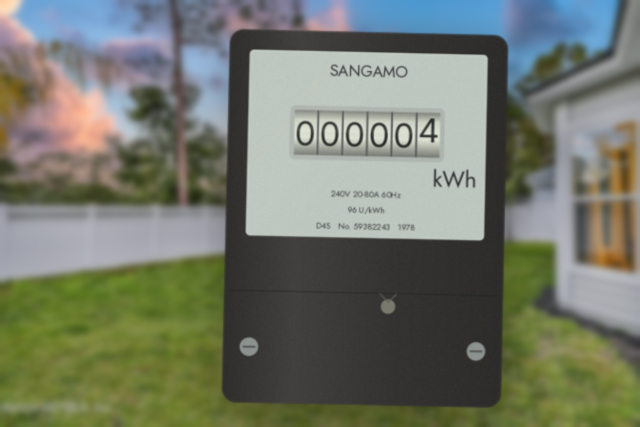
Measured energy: kWh 4
